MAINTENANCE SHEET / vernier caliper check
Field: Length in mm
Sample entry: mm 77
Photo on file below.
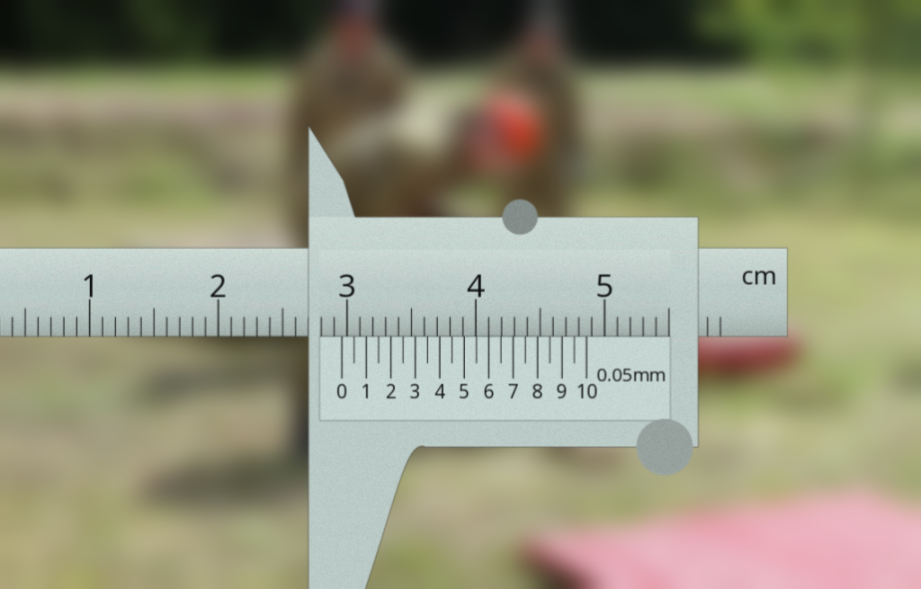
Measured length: mm 29.6
